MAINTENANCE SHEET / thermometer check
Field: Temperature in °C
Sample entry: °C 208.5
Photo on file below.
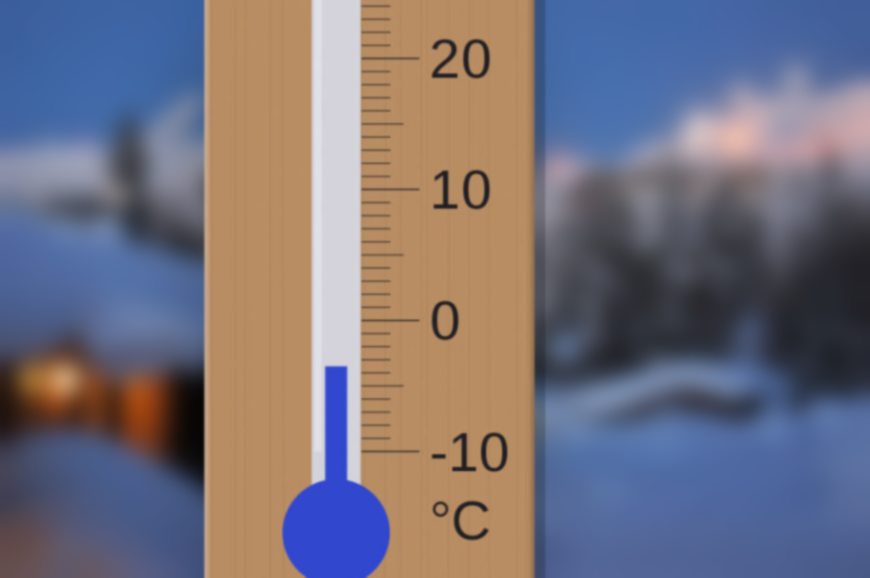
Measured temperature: °C -3.5
